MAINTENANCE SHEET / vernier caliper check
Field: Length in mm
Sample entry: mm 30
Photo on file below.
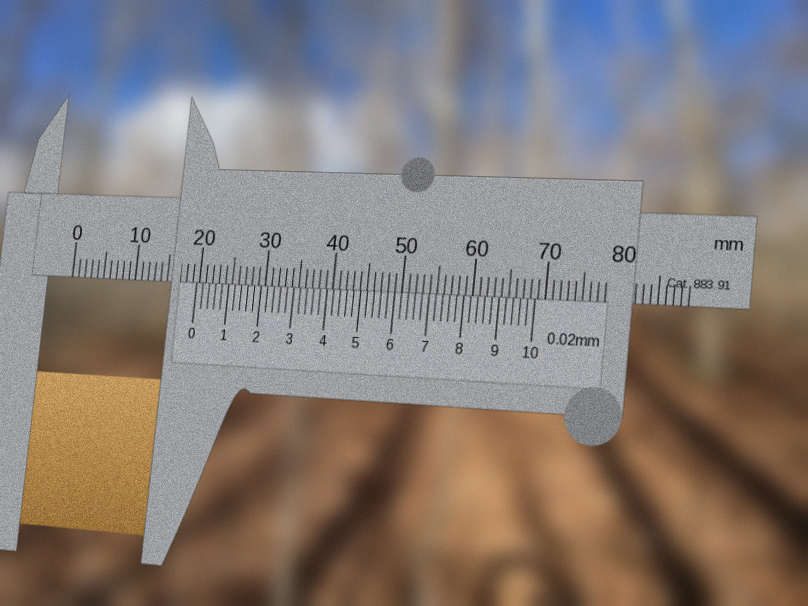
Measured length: mm 19.6
